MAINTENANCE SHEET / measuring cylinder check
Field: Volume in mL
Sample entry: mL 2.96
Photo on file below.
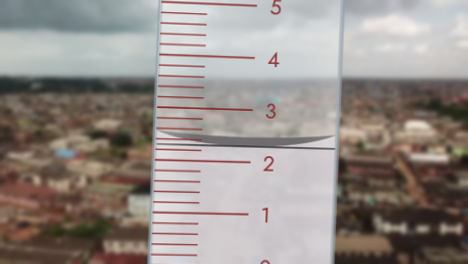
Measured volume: mL 2.3
